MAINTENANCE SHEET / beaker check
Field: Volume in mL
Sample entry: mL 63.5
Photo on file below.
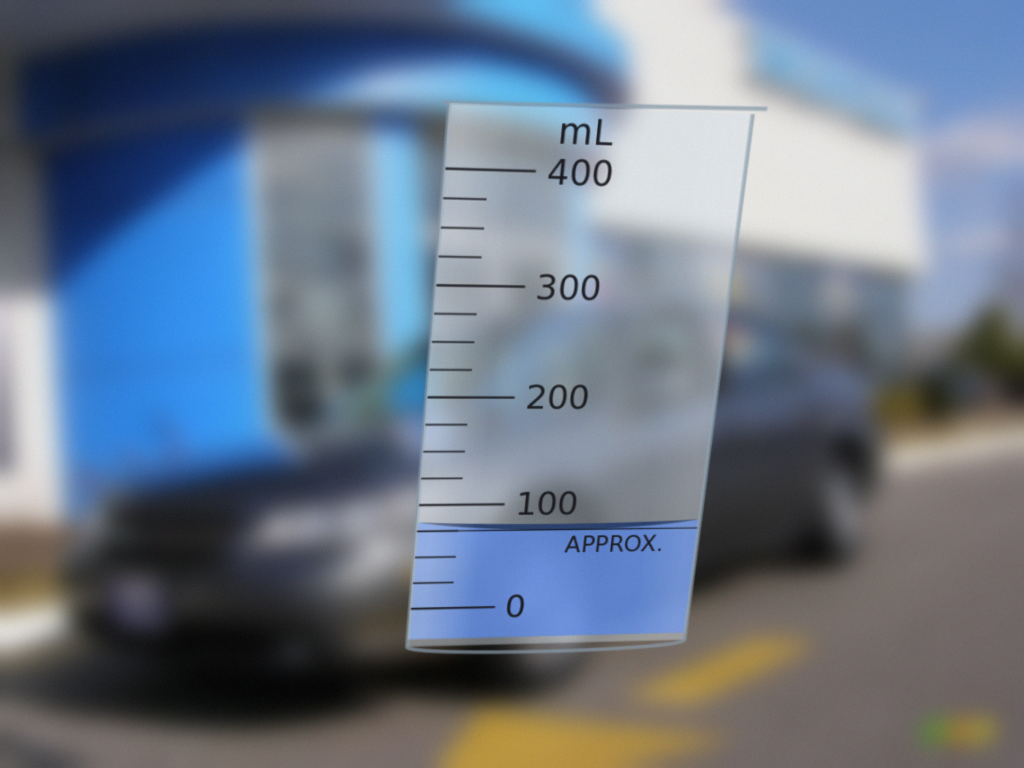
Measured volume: mL 75
